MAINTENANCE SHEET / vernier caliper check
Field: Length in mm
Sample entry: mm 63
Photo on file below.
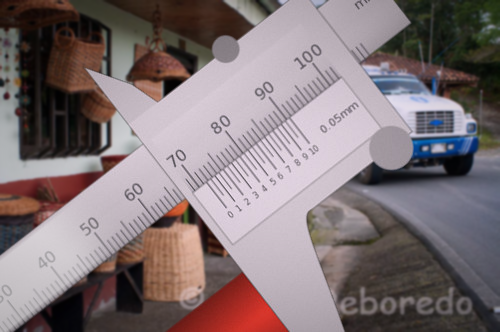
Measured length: mm 71.6
